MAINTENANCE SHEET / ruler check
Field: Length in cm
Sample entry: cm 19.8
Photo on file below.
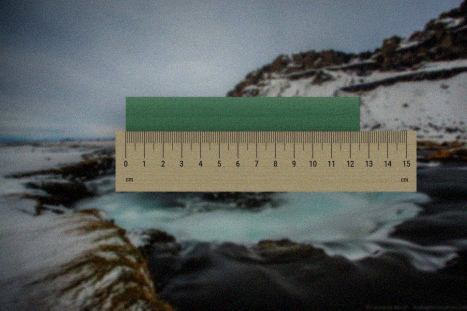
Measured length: cm 12.5
